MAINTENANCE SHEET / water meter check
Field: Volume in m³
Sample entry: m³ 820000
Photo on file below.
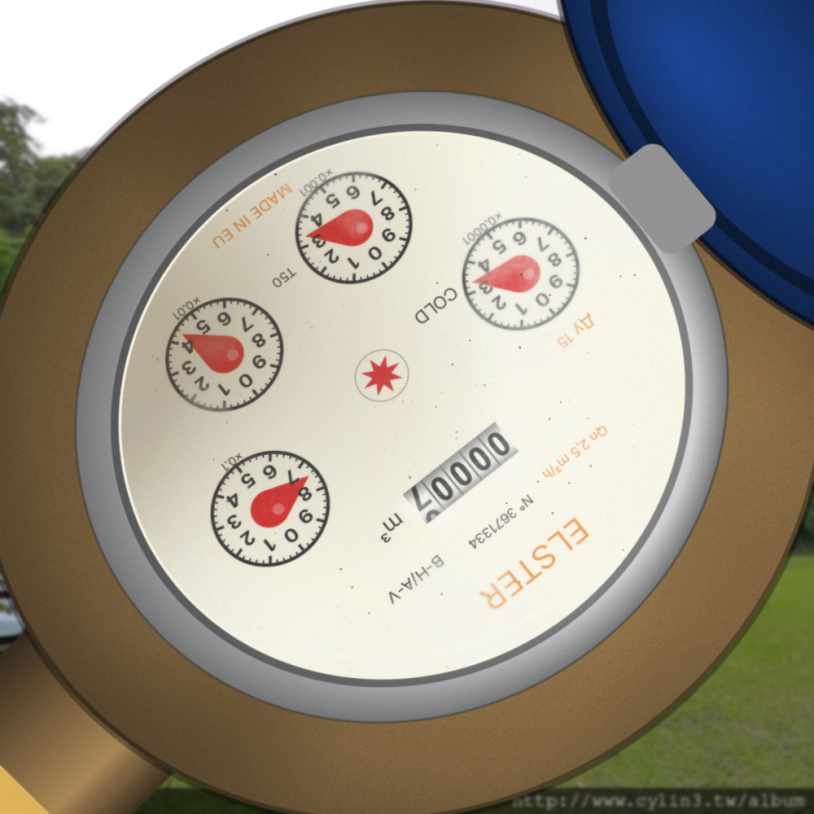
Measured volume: m³ 6.7433
